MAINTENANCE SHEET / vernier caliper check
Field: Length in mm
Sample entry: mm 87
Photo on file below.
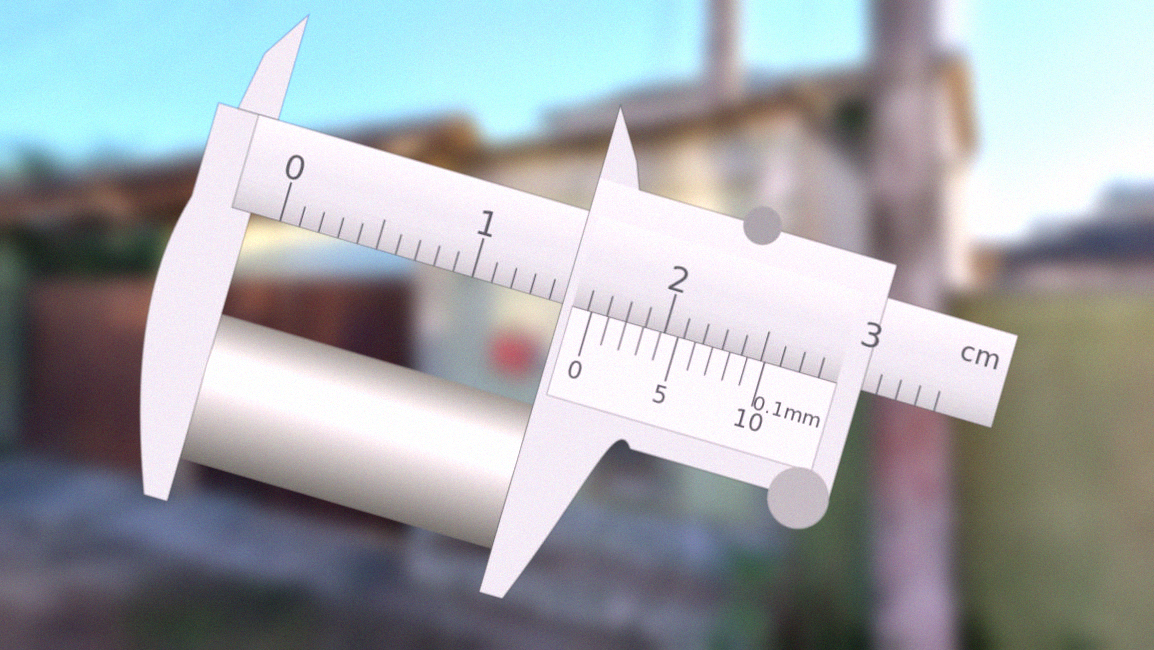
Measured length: mm 16.2
